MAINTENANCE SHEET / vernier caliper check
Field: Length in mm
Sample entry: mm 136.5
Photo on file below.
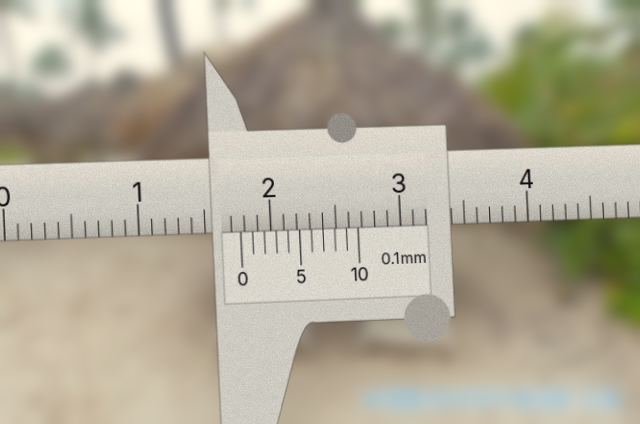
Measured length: mm 17.7
